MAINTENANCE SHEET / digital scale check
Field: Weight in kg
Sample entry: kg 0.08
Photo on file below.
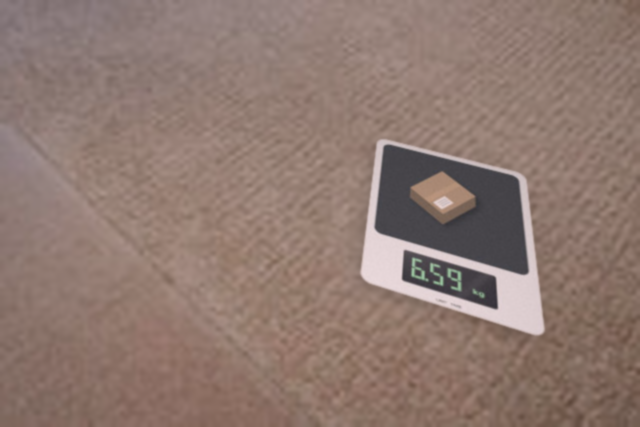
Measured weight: kg 6.59
